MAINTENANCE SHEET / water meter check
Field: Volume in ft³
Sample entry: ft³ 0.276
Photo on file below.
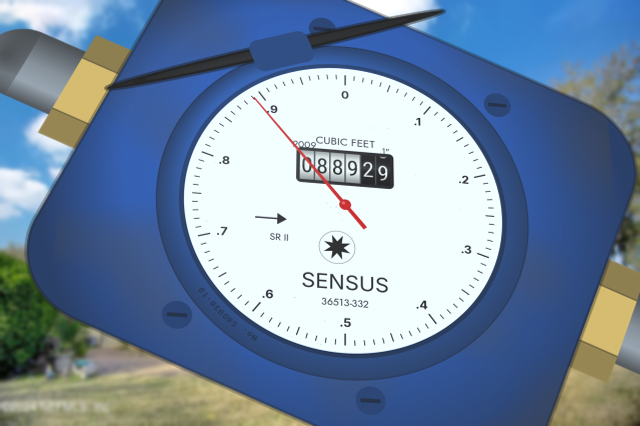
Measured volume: ft³ 88928.89
